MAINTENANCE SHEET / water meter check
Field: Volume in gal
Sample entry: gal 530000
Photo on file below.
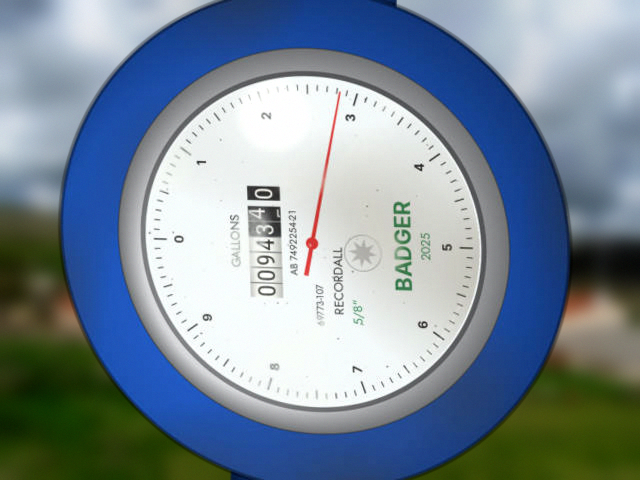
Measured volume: gal 94342.8
